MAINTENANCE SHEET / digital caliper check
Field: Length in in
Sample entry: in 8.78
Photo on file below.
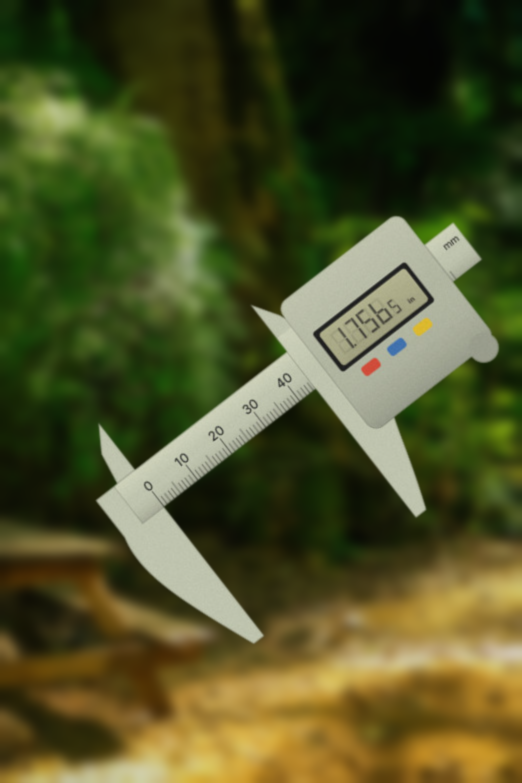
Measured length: in 1.7565
